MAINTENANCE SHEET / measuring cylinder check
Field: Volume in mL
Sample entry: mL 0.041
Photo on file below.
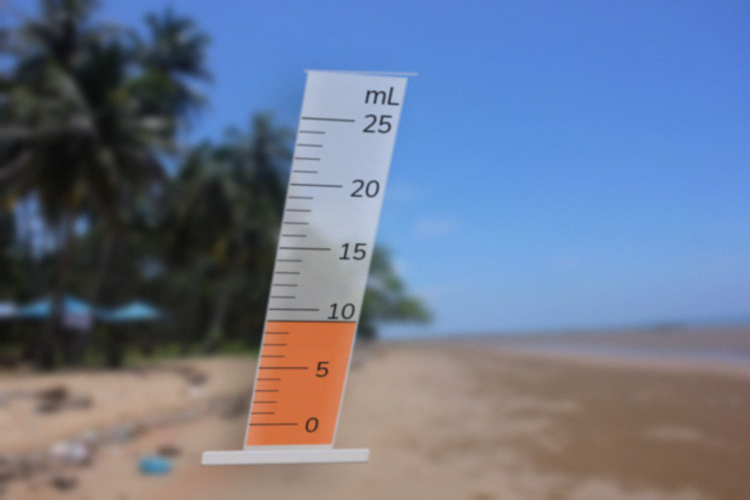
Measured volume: mL 9
